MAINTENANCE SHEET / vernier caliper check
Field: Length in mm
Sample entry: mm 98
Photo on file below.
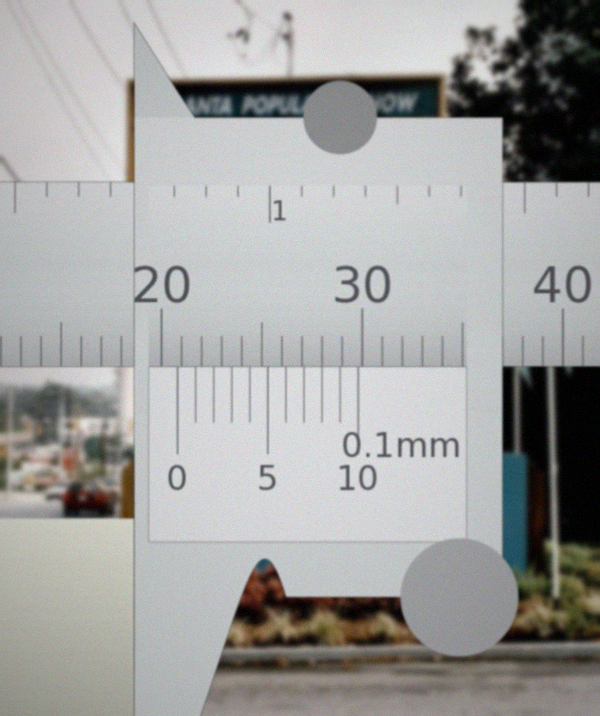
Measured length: mm 20.8
